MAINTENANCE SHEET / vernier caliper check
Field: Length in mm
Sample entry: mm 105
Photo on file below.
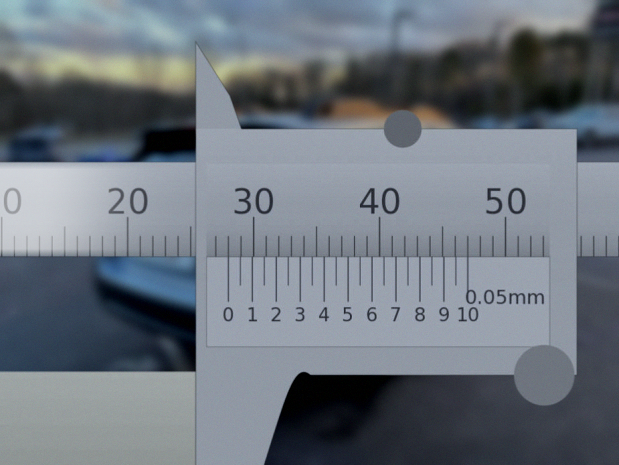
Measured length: mm 28.0
